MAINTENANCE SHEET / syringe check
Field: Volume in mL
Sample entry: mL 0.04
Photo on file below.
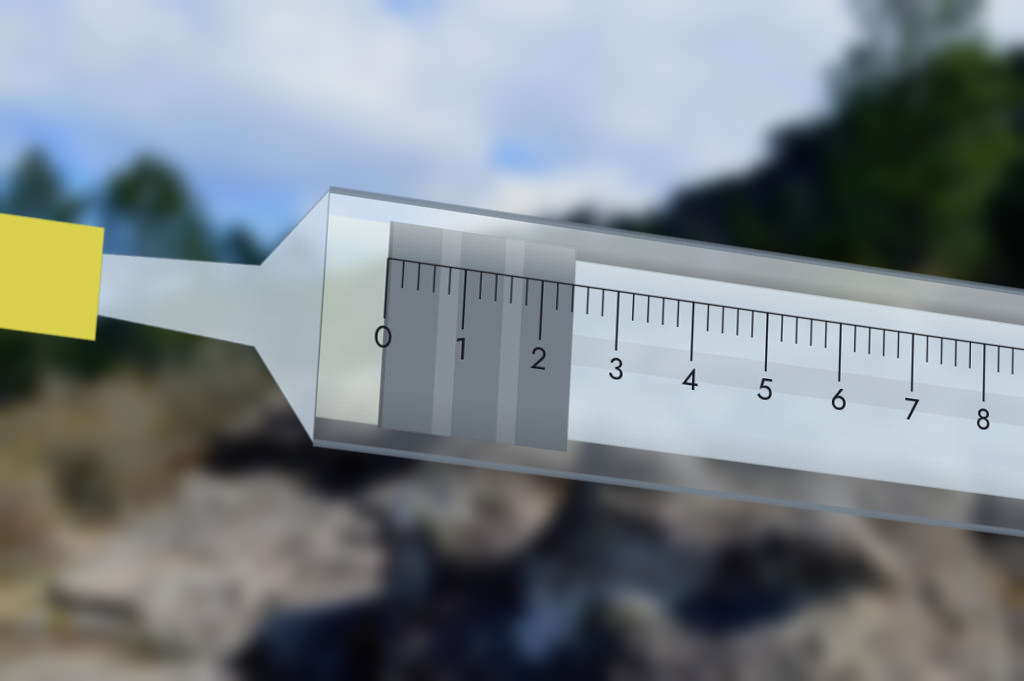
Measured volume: mL 0
